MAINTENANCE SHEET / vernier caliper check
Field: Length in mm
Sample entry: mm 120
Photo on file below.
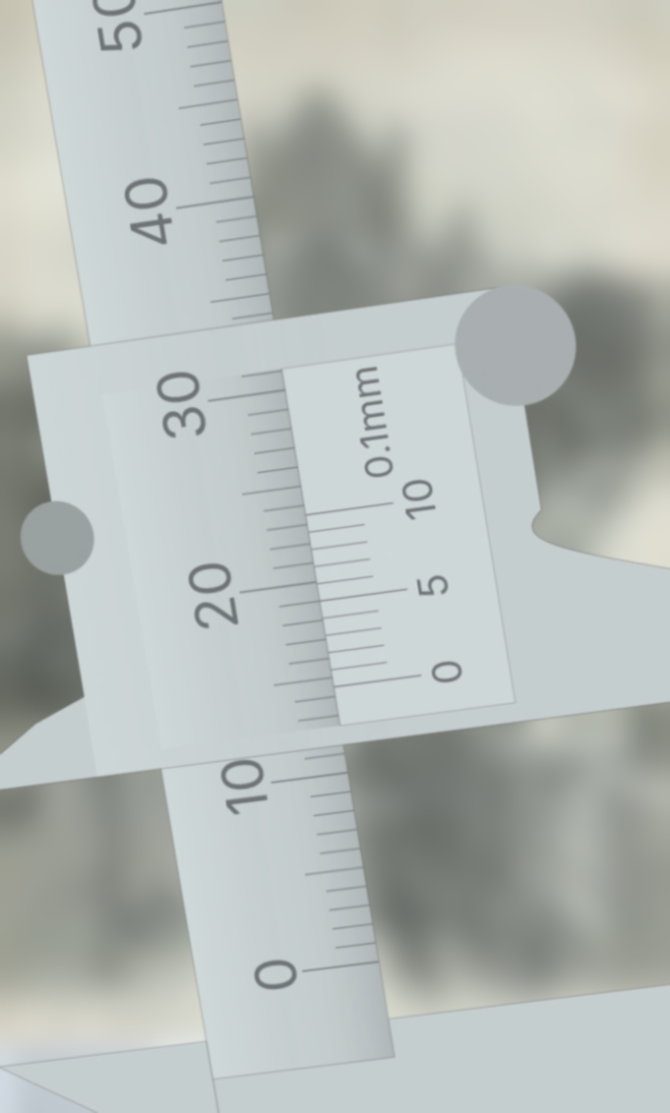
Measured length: mm 14.5
